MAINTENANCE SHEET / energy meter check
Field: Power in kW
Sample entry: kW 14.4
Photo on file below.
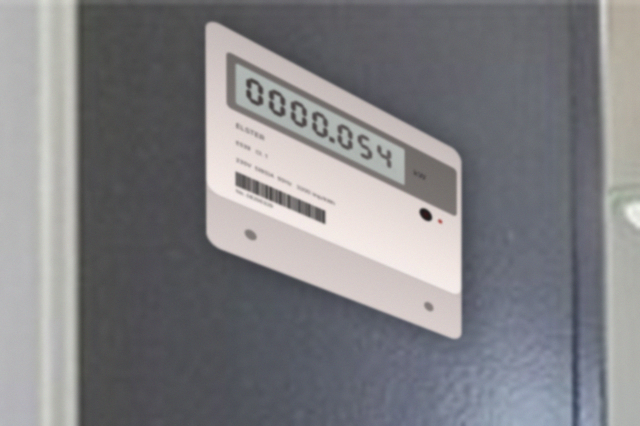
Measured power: kW 0.054
